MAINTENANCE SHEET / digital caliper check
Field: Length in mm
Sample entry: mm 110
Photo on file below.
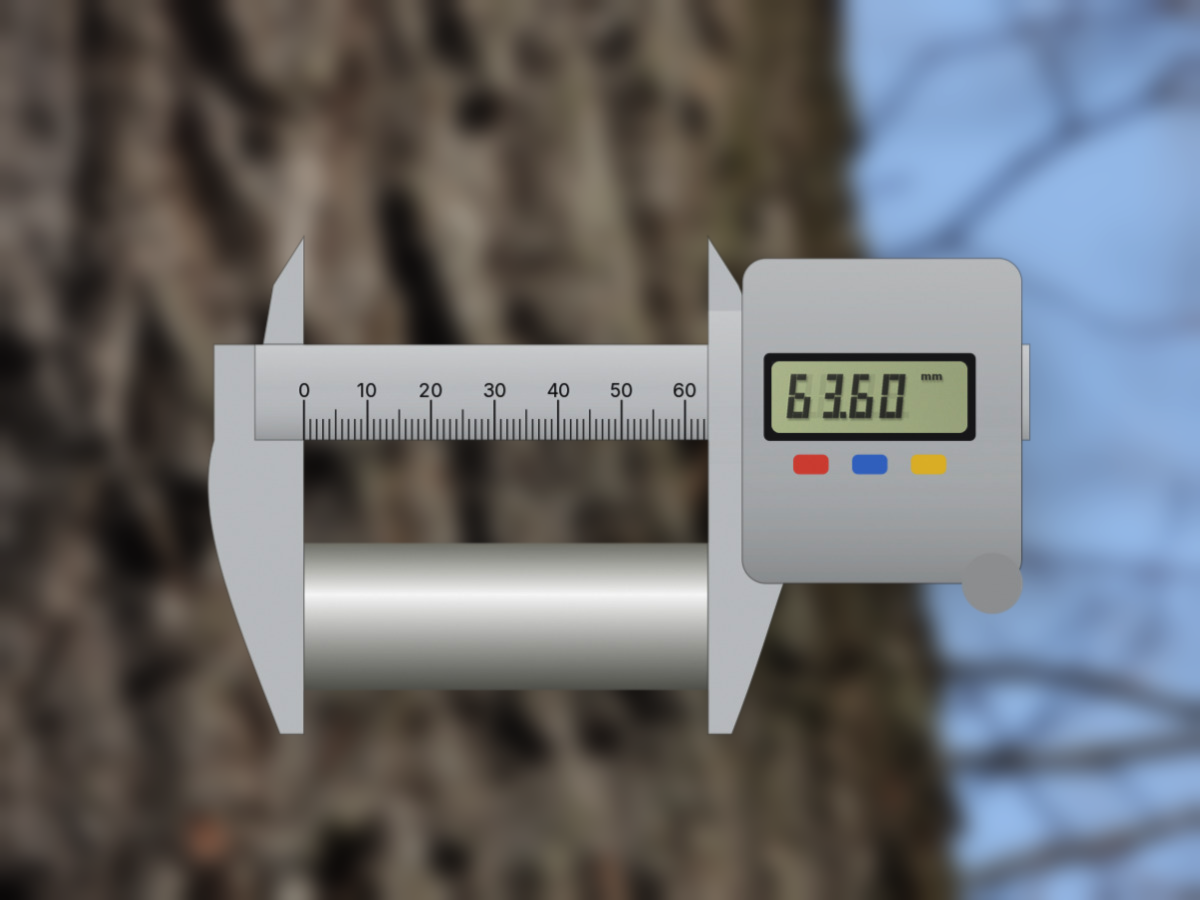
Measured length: mm 63.60
